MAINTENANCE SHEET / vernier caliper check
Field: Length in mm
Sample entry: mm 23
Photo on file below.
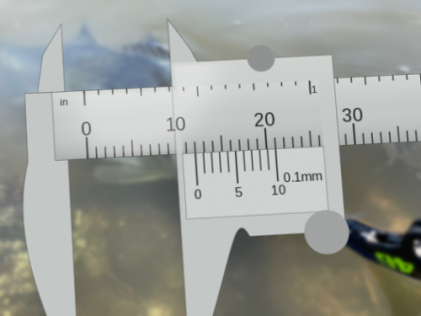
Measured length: mm 12.0
